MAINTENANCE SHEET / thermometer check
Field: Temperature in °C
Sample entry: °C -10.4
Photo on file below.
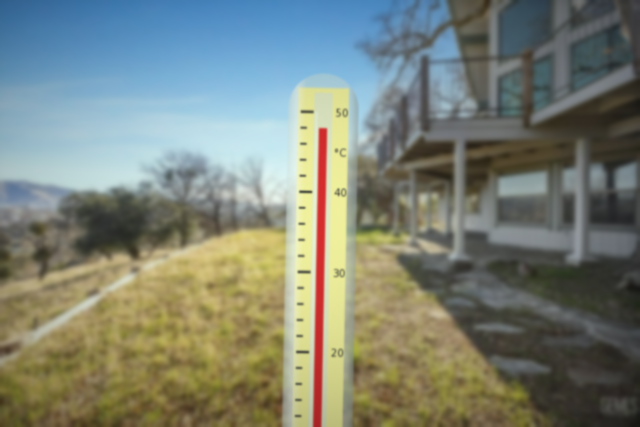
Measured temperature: °C 48
